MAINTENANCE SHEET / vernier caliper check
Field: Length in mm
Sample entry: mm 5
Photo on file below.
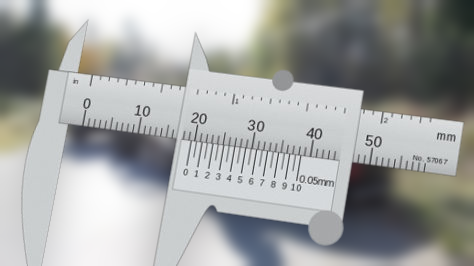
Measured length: mm 19.4
